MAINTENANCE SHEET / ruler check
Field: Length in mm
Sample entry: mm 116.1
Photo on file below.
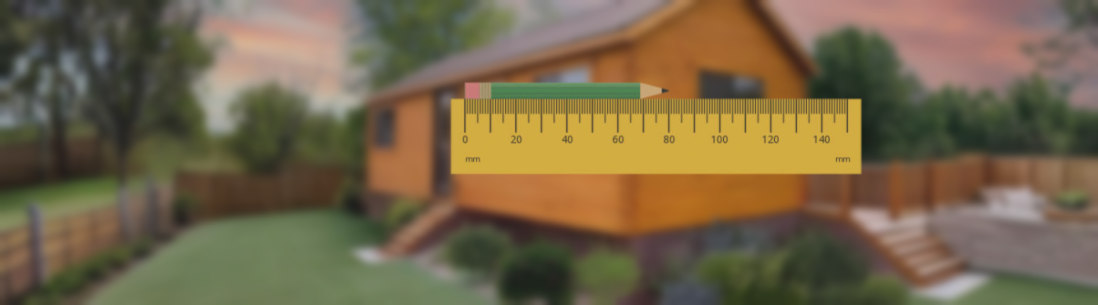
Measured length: mm 80
